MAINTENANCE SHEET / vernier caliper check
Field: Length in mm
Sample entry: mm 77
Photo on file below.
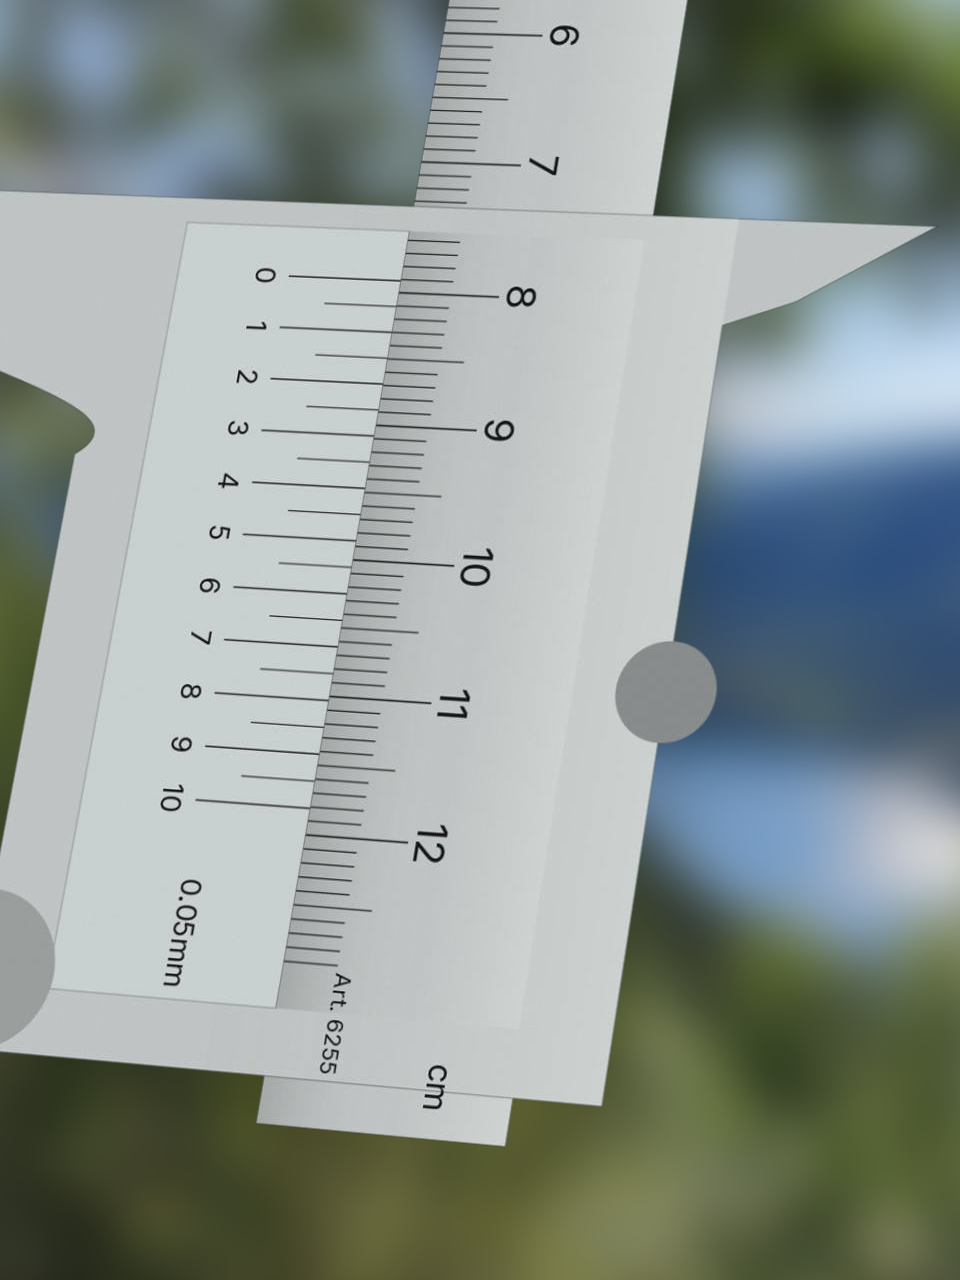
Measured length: mm 79.1
